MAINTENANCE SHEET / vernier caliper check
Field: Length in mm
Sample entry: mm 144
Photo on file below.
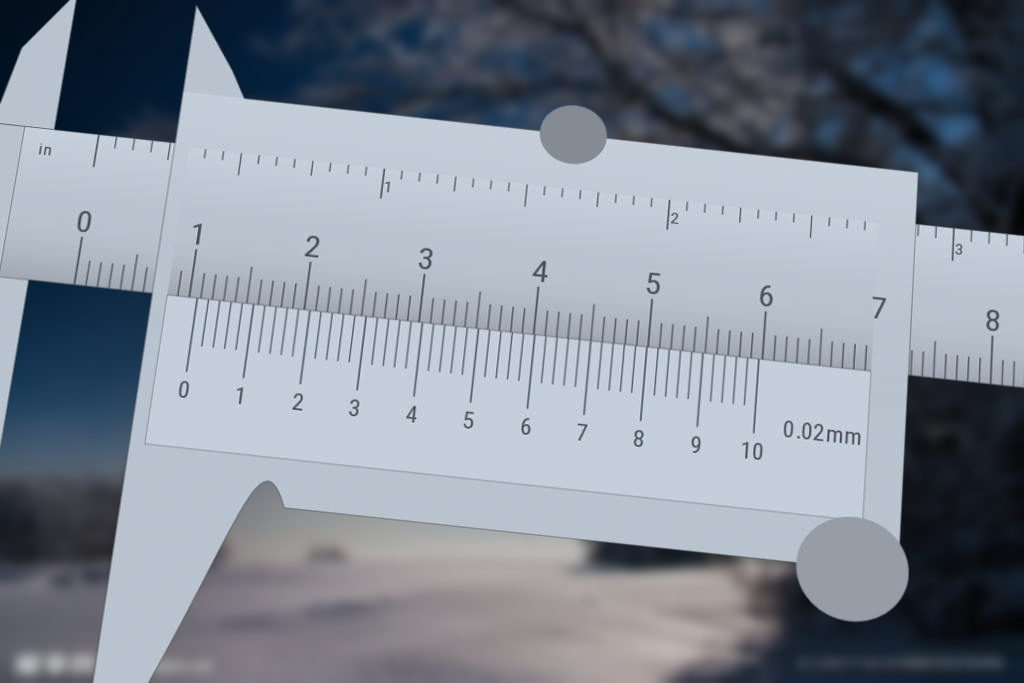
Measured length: mm 10.7
